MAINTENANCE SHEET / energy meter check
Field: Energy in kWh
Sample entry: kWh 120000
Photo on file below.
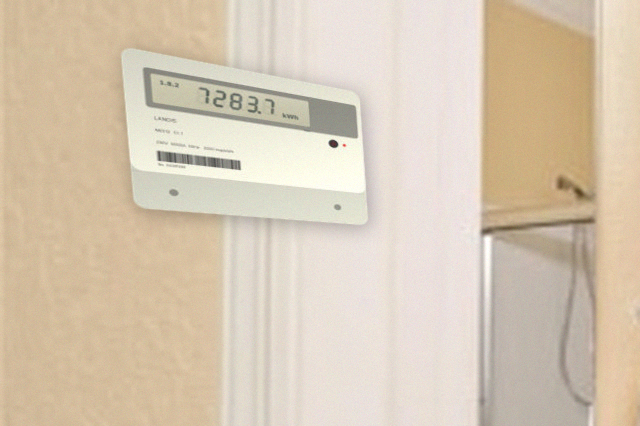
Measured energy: kWh 7283.7
